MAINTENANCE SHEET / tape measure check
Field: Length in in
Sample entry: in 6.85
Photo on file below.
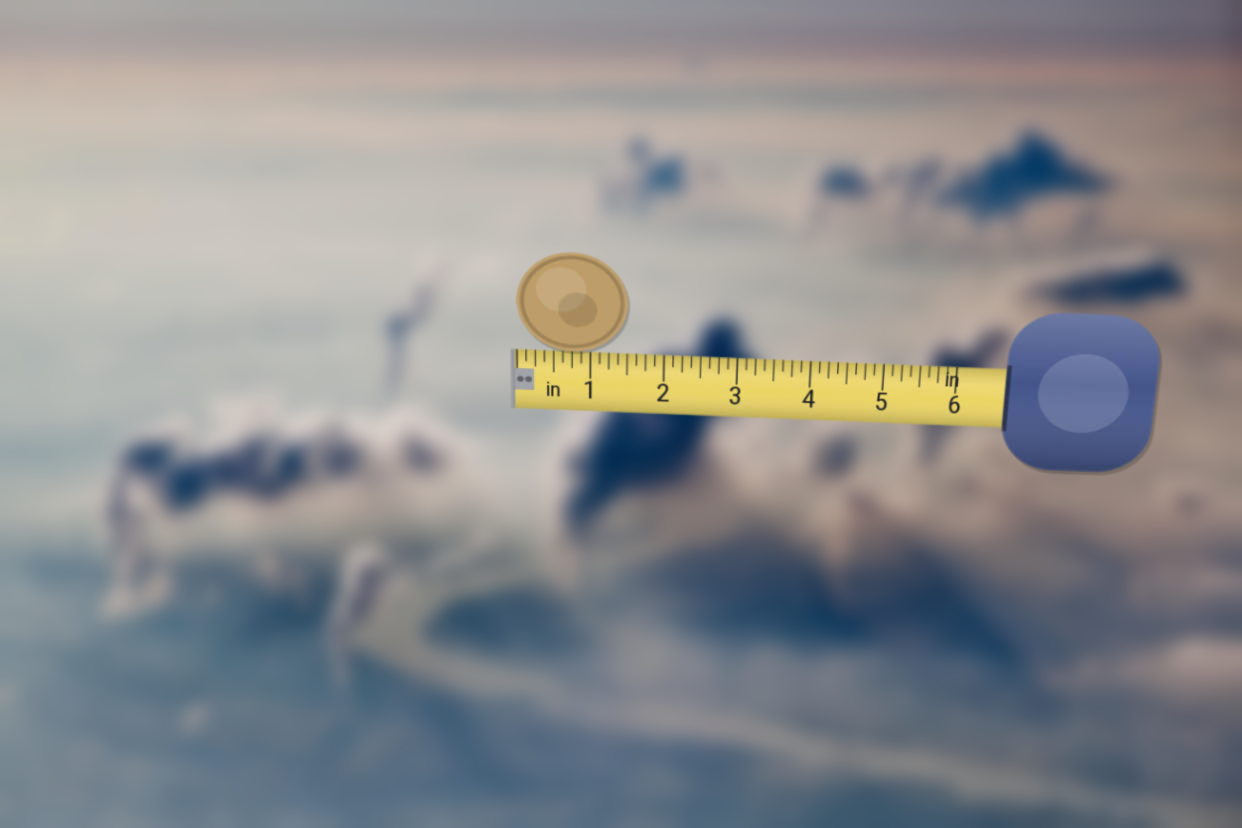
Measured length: in 1.5
